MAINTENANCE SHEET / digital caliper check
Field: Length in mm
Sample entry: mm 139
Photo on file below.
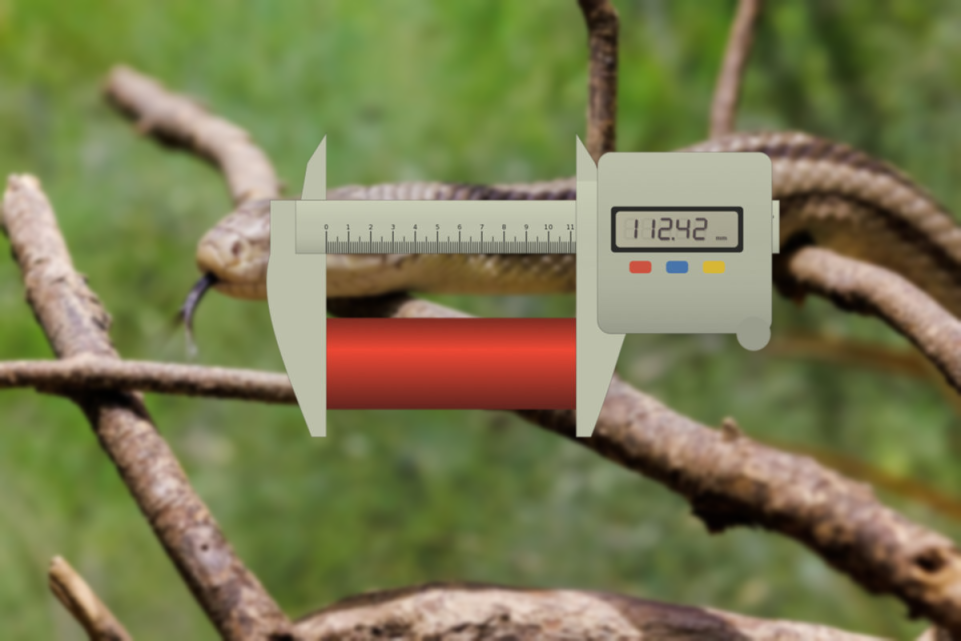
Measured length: mm 112.42
